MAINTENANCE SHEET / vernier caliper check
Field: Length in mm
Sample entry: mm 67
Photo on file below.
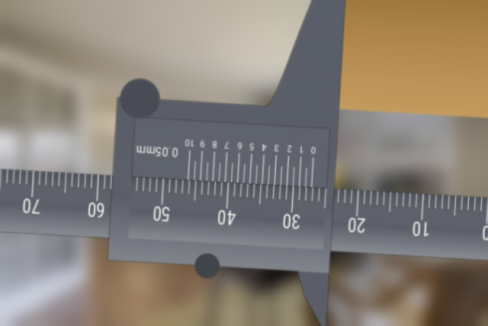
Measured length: mm 27.2
